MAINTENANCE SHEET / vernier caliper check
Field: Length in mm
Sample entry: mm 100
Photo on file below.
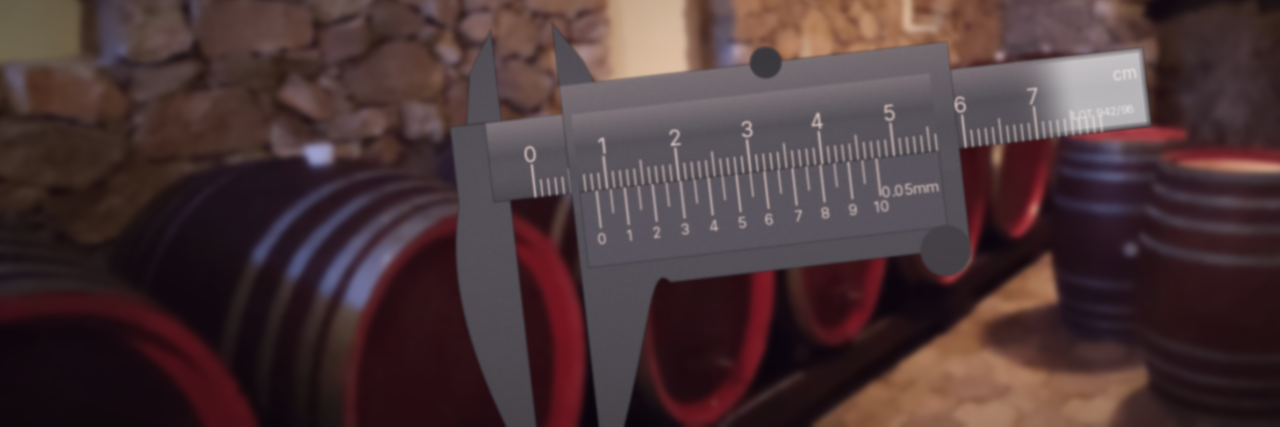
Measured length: mm 8.5
